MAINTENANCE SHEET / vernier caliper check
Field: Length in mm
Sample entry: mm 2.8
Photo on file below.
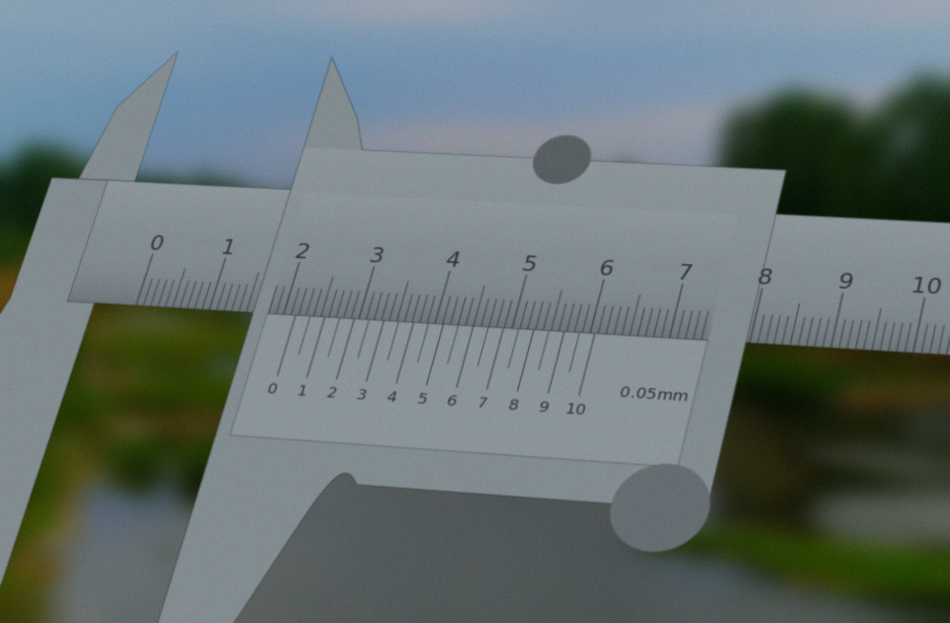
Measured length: mm 21.6
